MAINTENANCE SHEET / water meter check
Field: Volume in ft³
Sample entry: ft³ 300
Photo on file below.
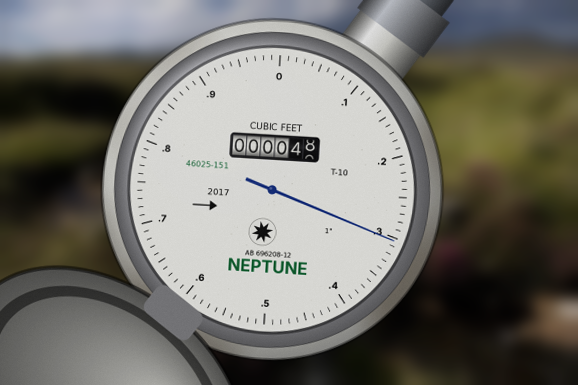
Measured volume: ft³ 48.30
